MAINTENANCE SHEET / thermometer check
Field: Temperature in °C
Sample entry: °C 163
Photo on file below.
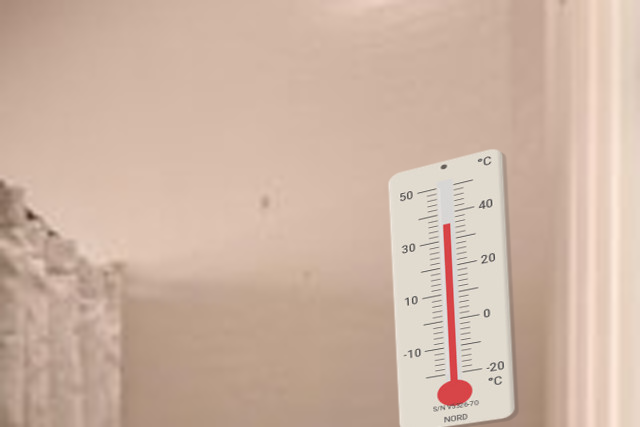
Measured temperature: °C 36
